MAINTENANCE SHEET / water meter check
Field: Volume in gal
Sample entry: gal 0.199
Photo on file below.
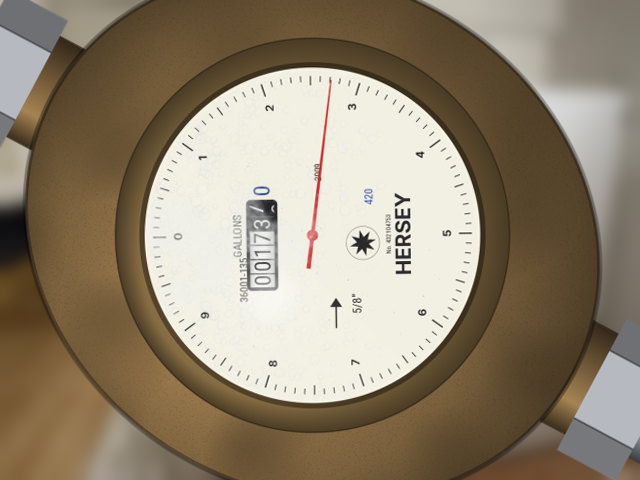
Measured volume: gal 17372.7
